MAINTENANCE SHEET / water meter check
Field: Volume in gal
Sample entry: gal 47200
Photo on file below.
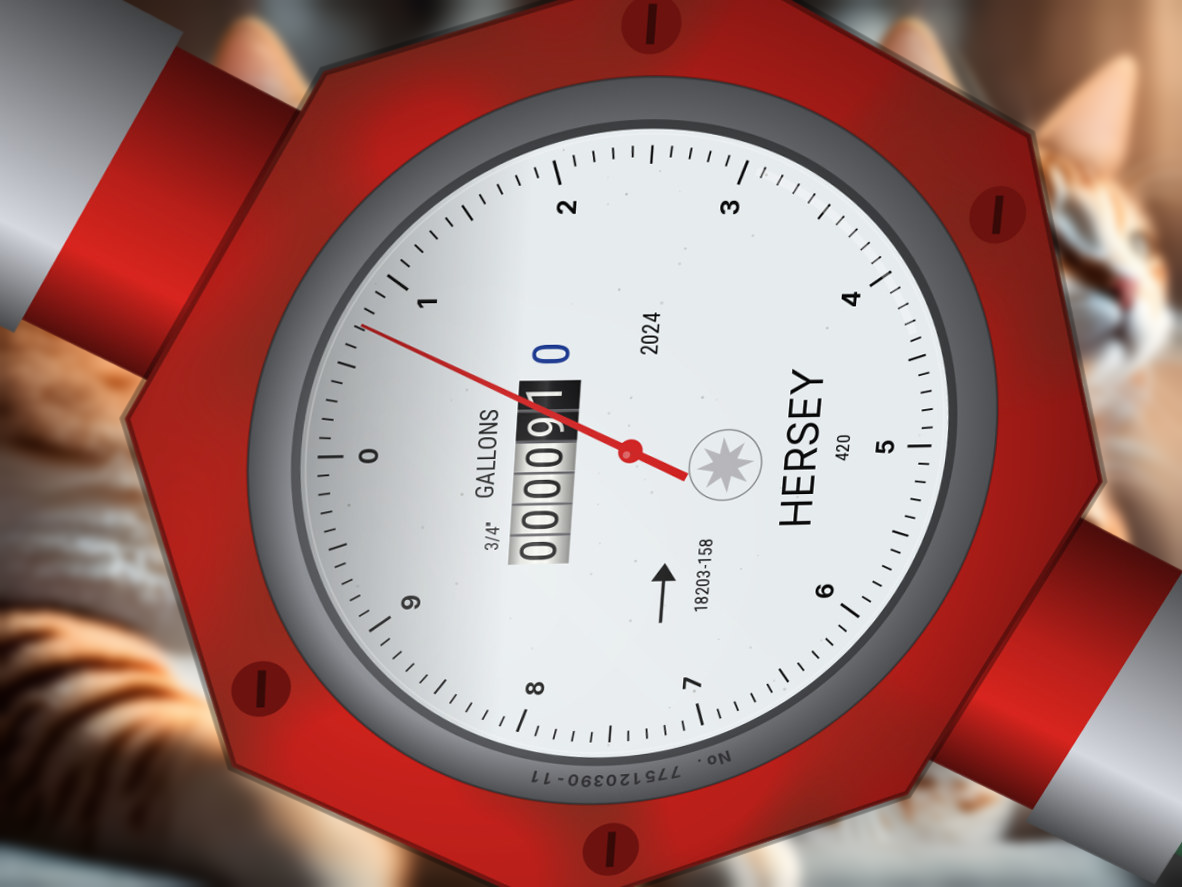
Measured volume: gal 910.7
